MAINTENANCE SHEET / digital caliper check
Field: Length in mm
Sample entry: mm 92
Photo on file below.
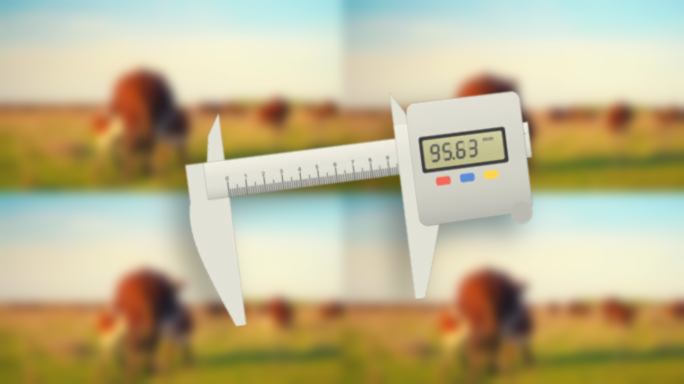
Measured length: mm 95.63
